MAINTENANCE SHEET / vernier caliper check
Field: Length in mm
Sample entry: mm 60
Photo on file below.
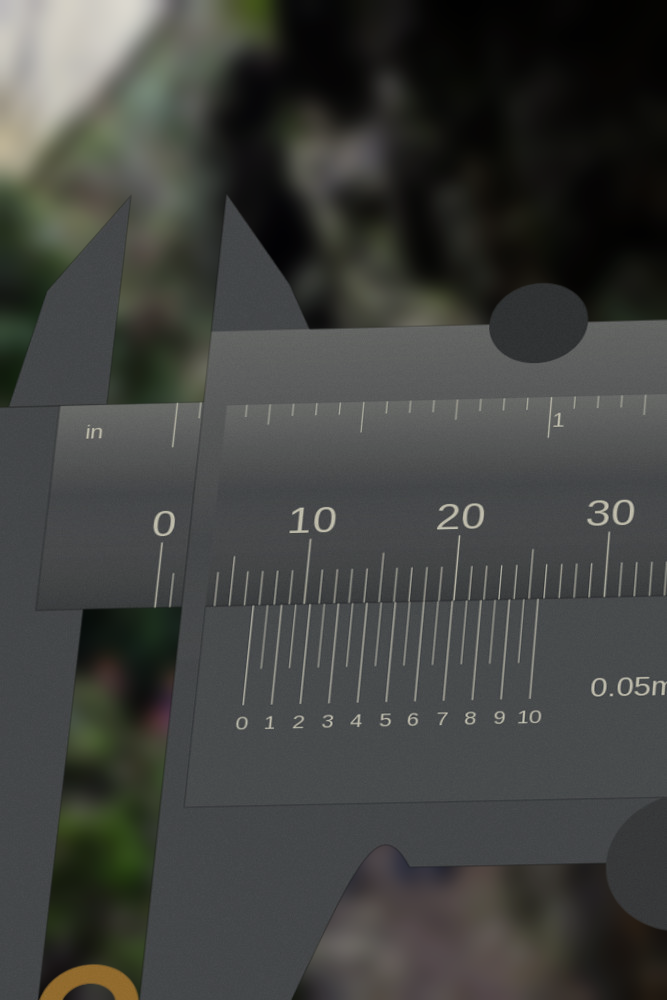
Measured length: mm 6.6
